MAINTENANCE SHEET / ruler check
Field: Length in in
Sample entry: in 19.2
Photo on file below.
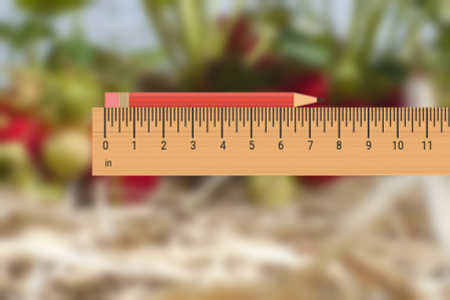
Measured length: in 7.5
